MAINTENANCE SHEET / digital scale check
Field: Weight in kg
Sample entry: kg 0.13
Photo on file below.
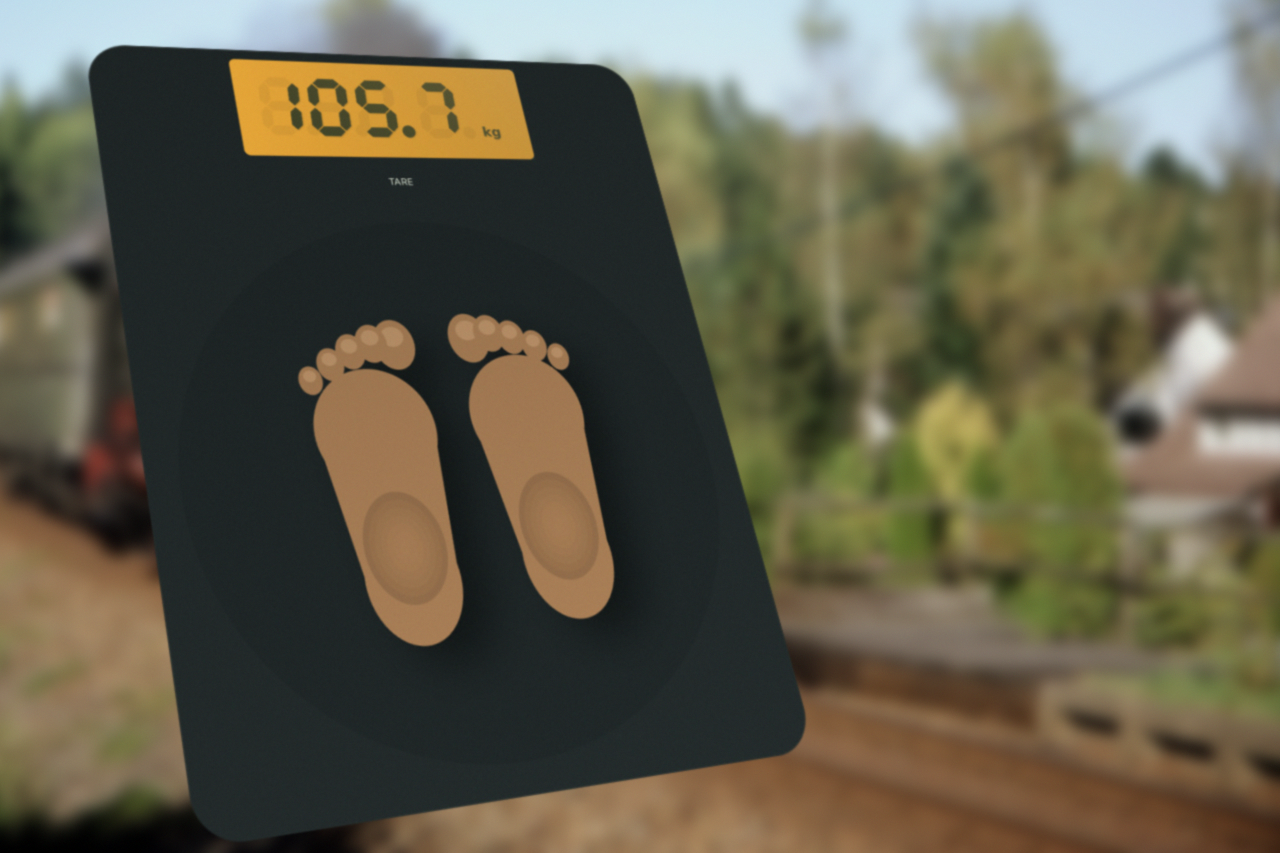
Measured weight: kg 105.7
